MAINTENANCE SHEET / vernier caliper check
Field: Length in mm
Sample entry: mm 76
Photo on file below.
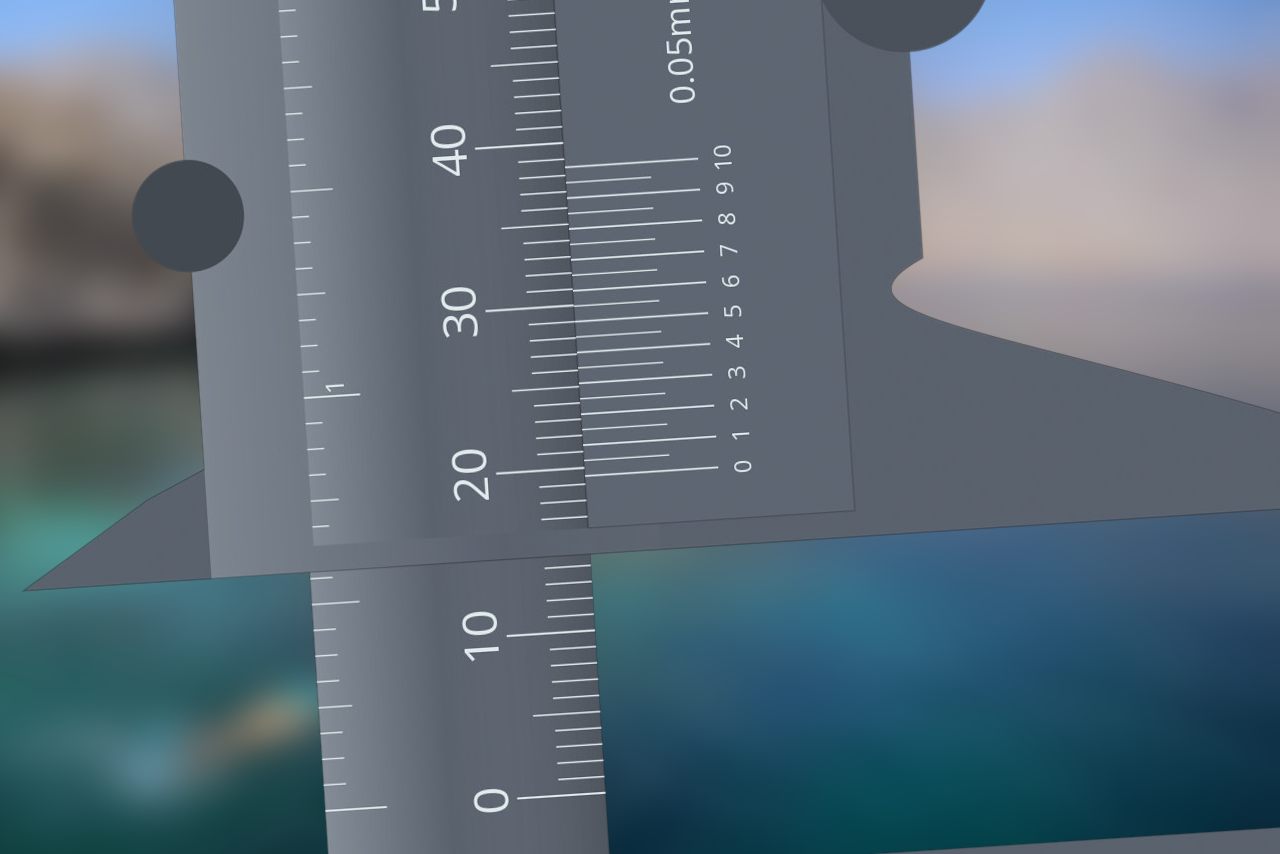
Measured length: mm 19.5
